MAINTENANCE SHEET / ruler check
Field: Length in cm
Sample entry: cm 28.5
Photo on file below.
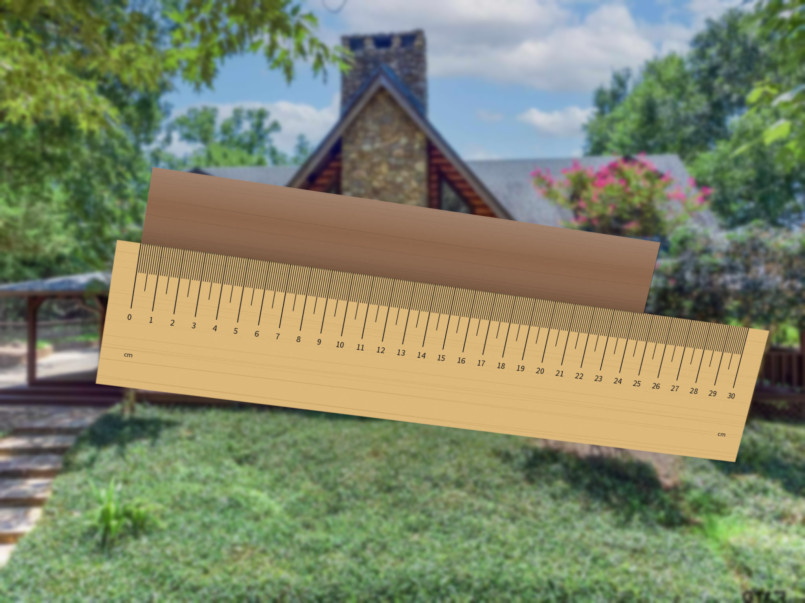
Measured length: cm 24.5
